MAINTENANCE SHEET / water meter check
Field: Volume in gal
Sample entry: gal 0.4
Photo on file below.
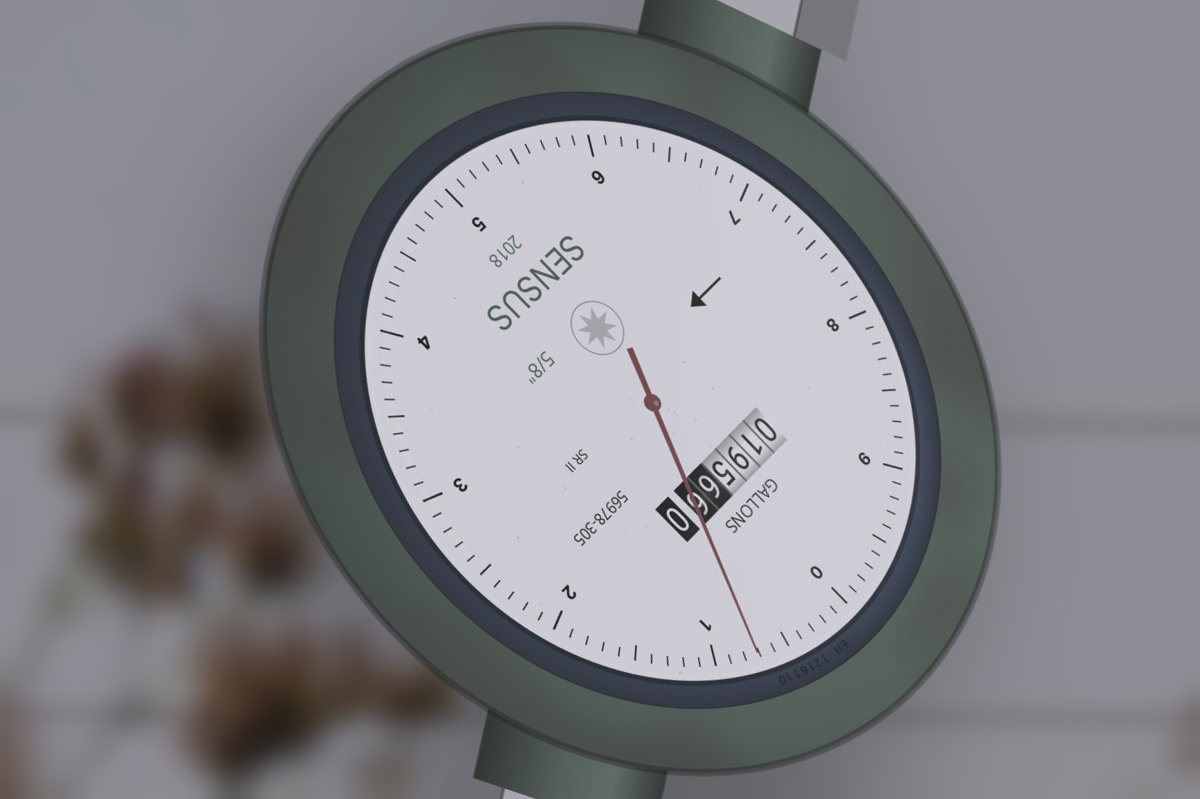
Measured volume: gal 195660.7
